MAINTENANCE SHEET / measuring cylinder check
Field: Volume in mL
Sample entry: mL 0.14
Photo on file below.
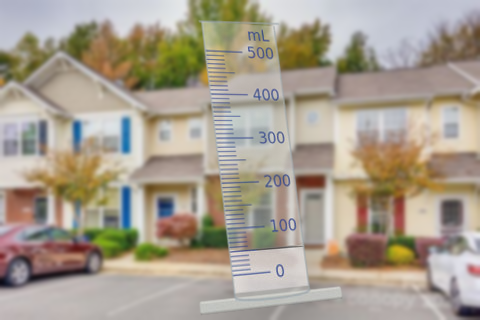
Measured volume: mL 50
